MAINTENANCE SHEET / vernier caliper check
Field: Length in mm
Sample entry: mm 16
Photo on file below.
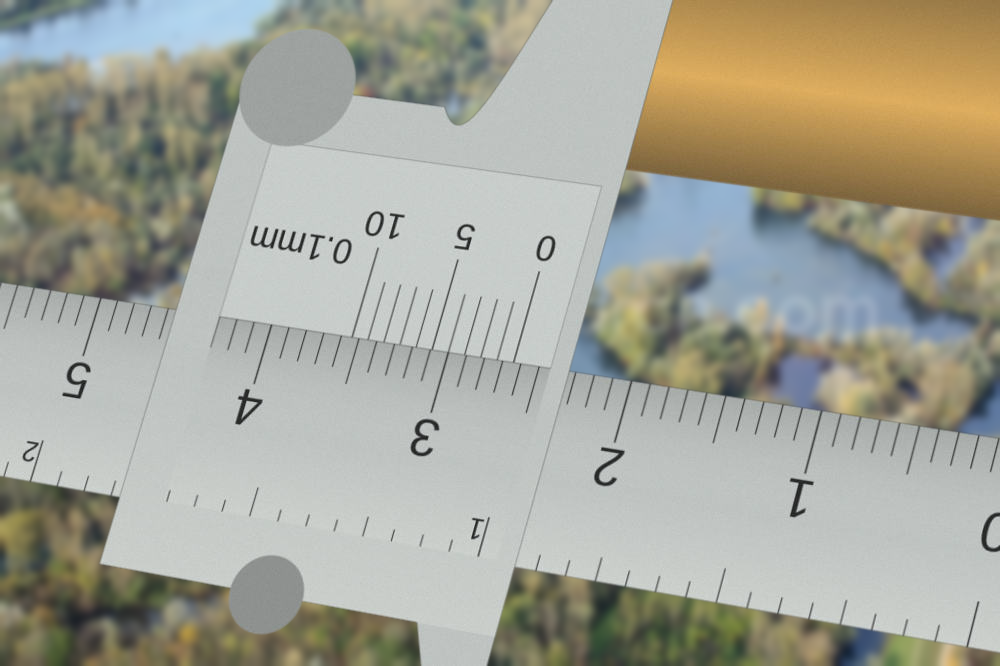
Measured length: mm 26.4
